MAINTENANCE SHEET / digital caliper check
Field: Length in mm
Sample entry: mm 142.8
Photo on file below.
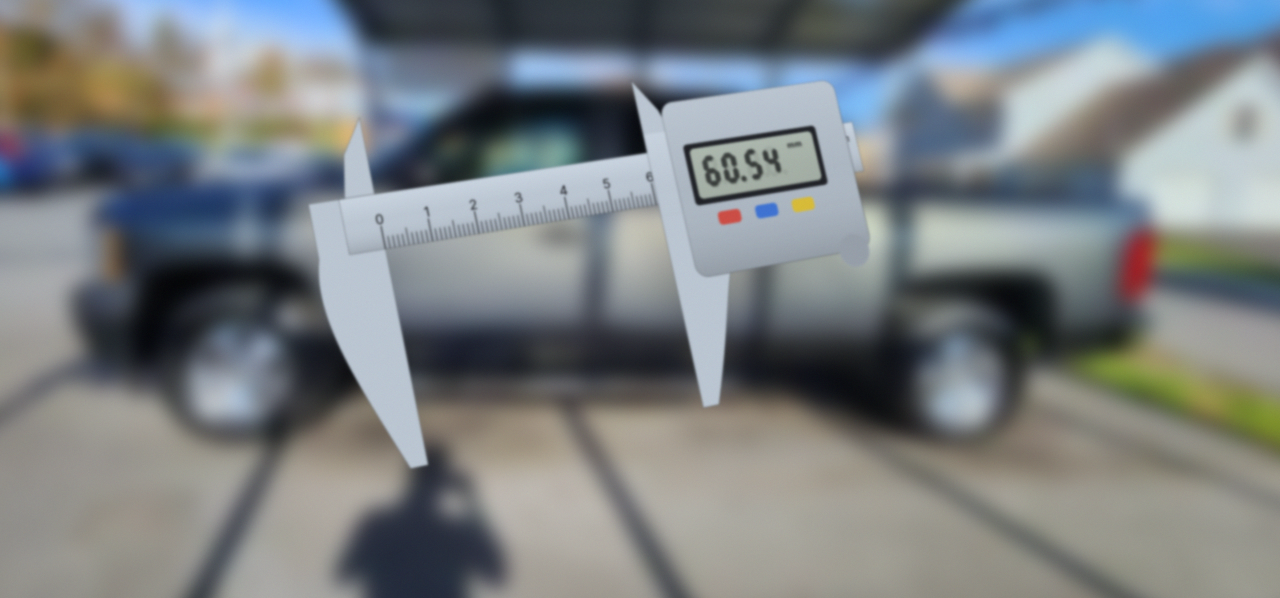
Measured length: mm 60.54
